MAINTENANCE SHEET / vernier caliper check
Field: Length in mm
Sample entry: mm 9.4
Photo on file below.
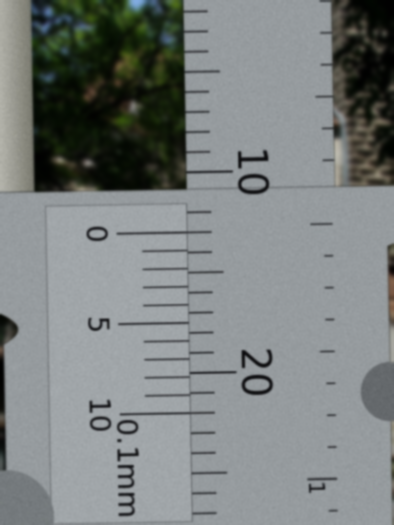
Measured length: mm 13.0
